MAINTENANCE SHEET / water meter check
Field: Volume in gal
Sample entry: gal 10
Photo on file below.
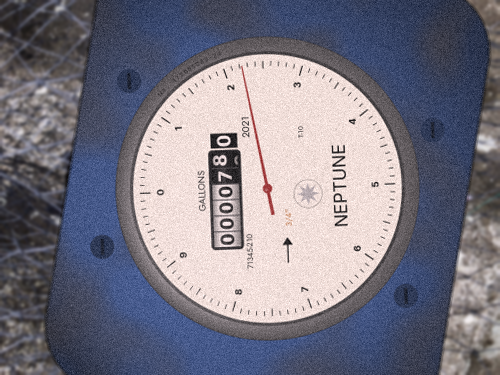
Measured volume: gal 782.2
